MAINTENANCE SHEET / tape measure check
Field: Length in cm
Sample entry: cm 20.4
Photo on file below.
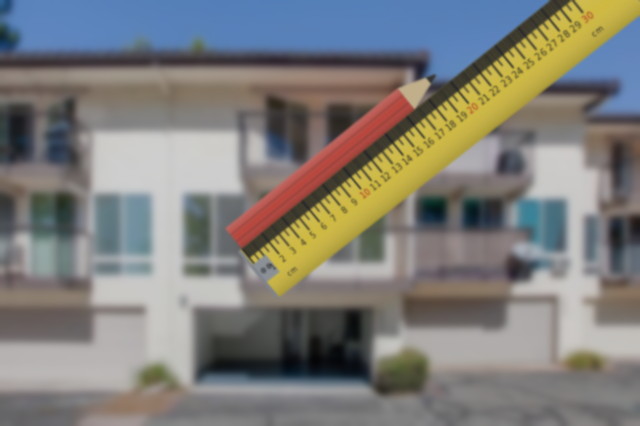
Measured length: cm 19.5
